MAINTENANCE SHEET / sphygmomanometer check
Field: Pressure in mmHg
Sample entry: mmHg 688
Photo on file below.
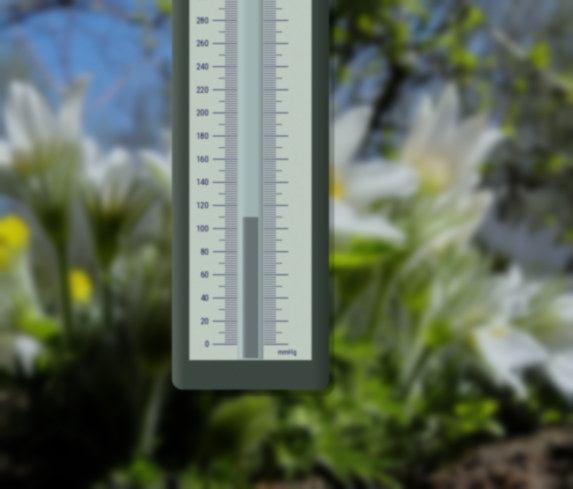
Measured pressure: mmHg 110
